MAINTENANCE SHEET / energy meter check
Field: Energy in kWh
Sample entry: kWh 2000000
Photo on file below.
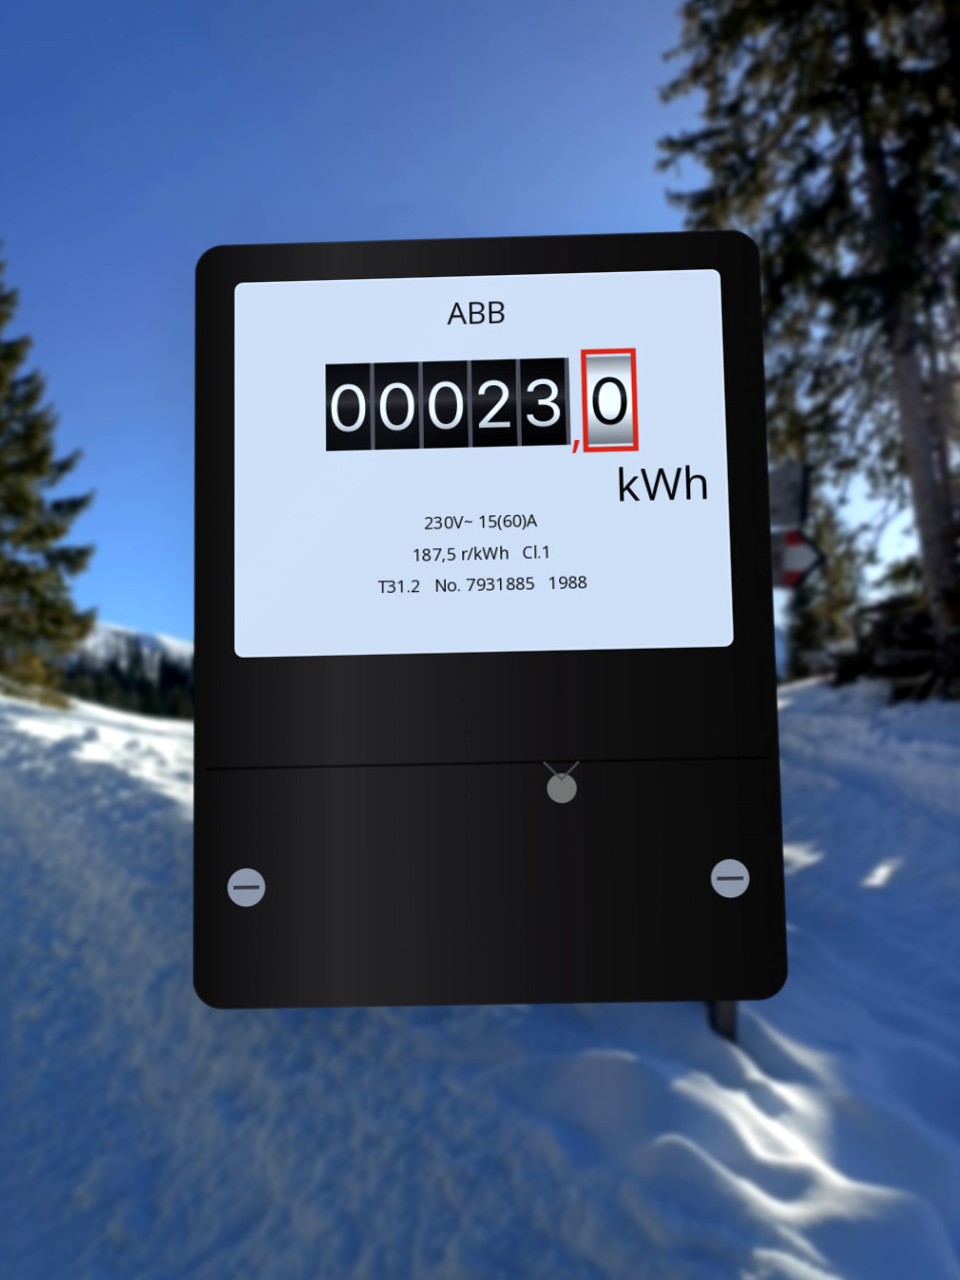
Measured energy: kWh 23.0
